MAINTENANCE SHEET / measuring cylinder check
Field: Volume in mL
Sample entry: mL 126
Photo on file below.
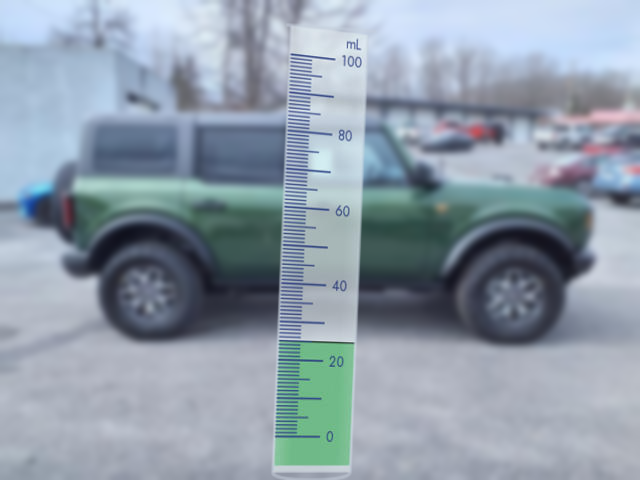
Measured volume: mL 25
